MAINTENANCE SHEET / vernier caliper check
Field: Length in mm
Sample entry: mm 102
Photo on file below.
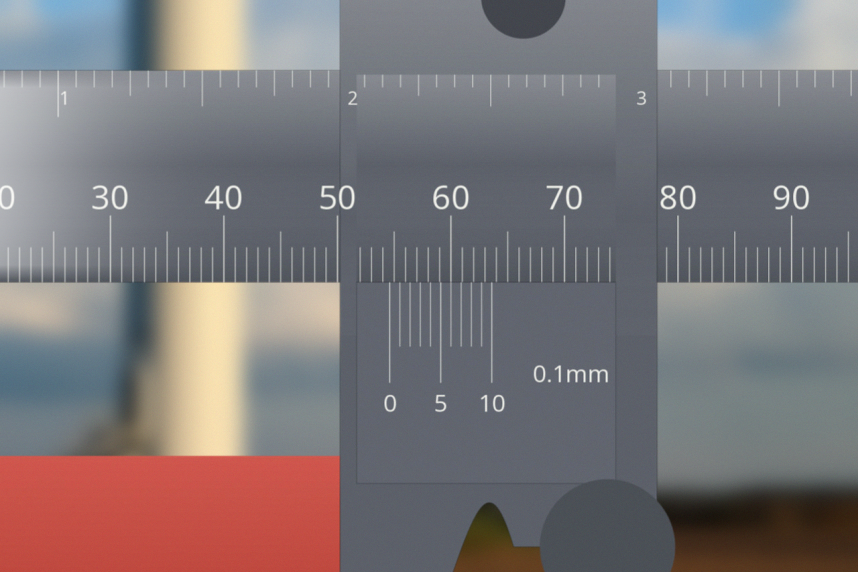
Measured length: mm 54.6
